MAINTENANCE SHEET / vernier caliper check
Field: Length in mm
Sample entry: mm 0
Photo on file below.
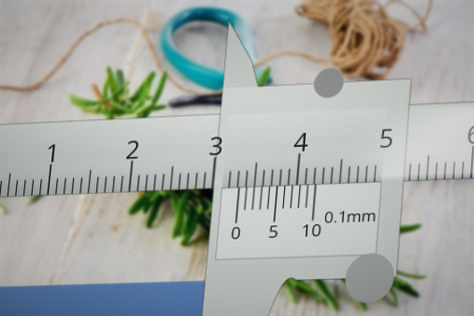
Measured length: mm 33.2
